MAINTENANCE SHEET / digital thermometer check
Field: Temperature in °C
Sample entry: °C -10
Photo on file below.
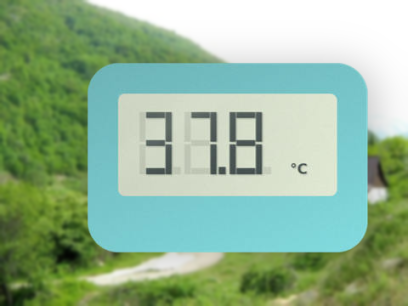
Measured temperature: °C 37.8
